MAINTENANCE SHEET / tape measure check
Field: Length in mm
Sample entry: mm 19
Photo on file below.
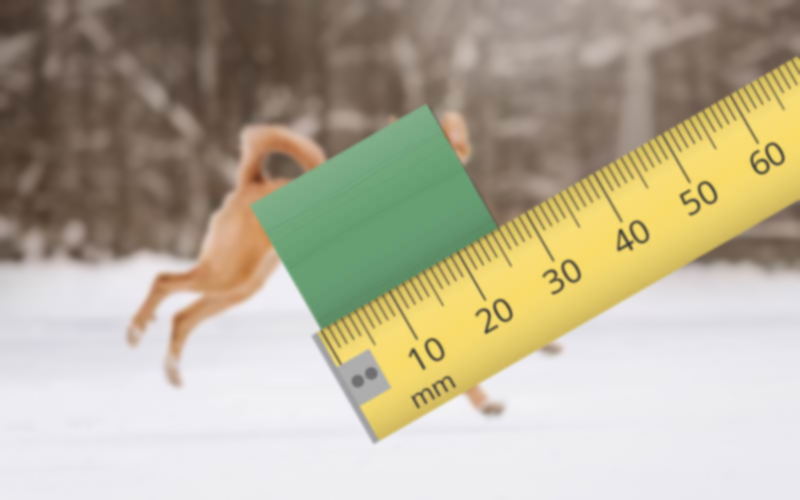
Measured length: mm 26
